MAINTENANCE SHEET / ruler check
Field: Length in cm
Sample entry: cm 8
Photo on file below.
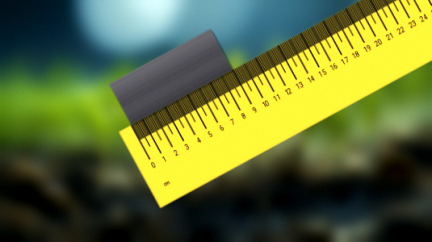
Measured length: cm 9
